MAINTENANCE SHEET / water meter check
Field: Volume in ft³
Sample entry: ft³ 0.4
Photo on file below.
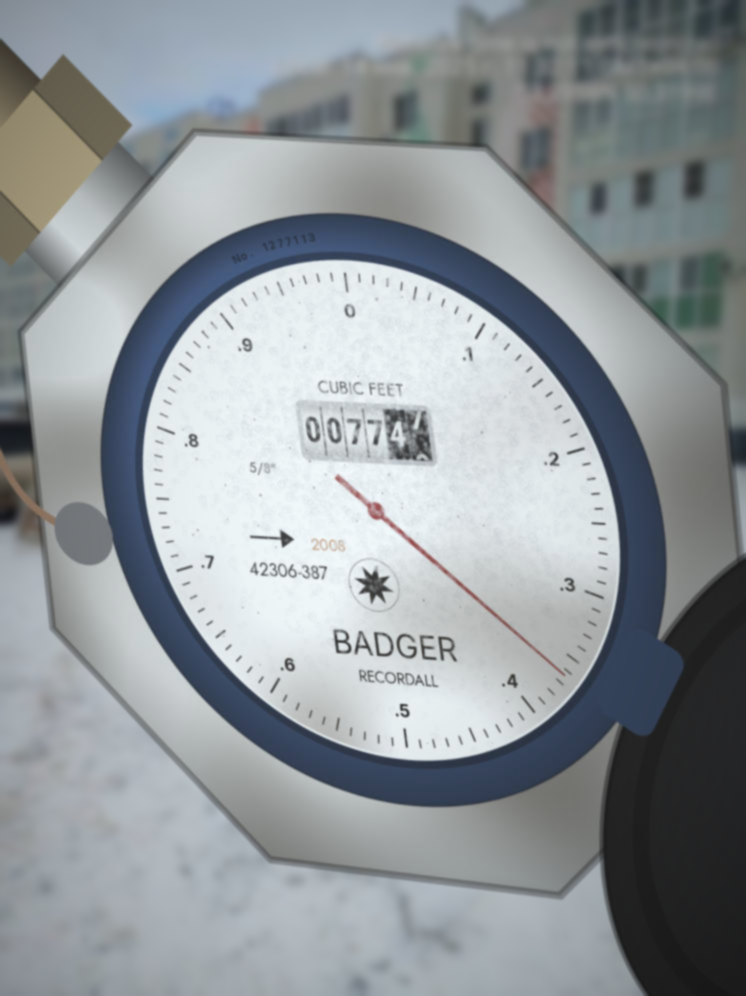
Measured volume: ft³ 7747.36
